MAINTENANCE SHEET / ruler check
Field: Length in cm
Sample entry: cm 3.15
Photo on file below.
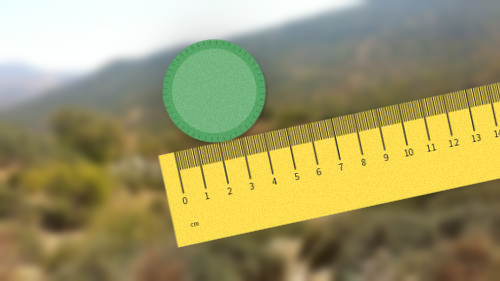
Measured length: cm 4.5
